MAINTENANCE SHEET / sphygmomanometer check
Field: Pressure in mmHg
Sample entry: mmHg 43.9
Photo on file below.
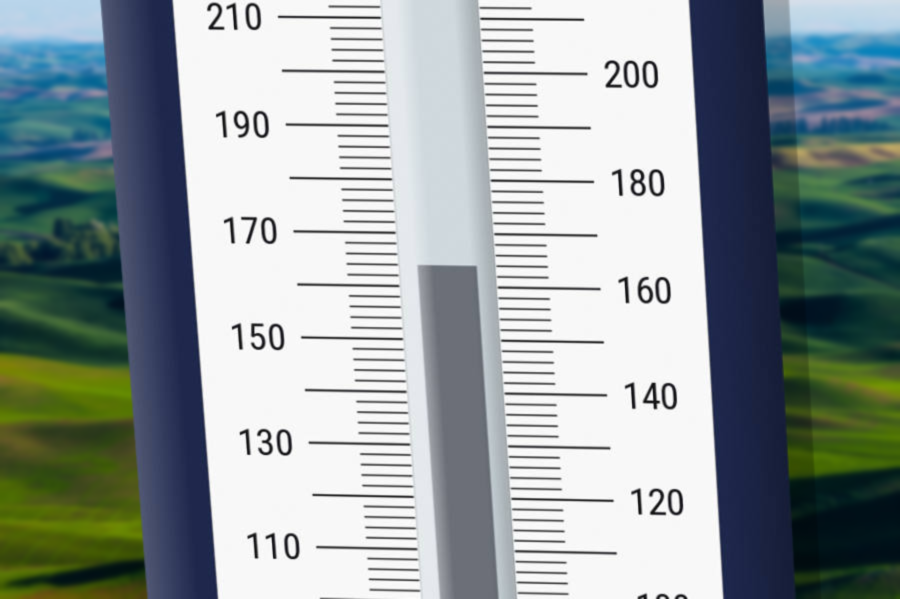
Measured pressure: mmHg 164
